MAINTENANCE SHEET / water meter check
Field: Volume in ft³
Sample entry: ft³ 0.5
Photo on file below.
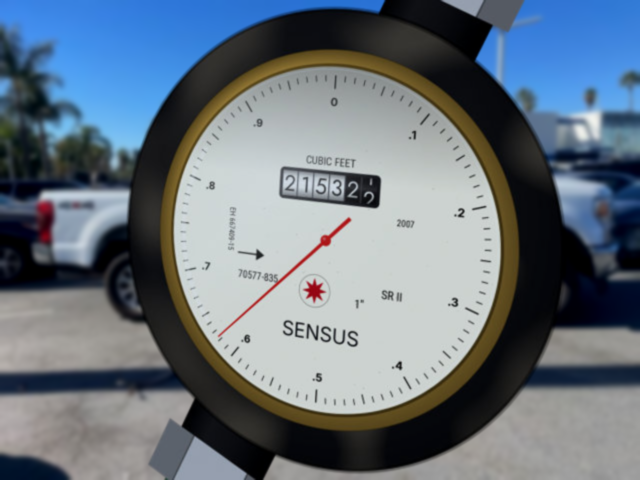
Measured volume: ft³ 215321.62
